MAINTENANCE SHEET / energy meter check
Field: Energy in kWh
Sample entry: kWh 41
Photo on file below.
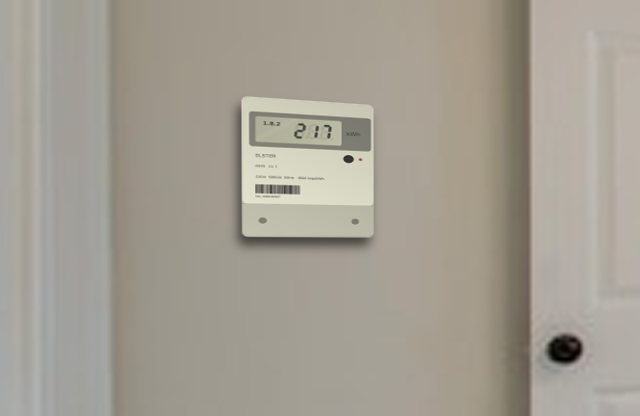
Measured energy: kWh 217
